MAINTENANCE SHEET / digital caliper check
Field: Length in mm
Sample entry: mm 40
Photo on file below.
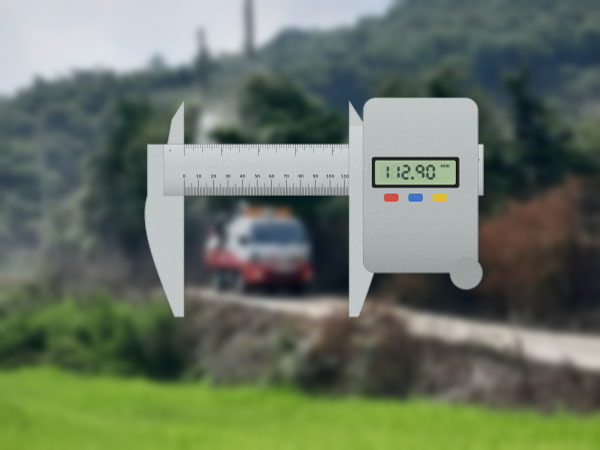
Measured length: mm 112.90
